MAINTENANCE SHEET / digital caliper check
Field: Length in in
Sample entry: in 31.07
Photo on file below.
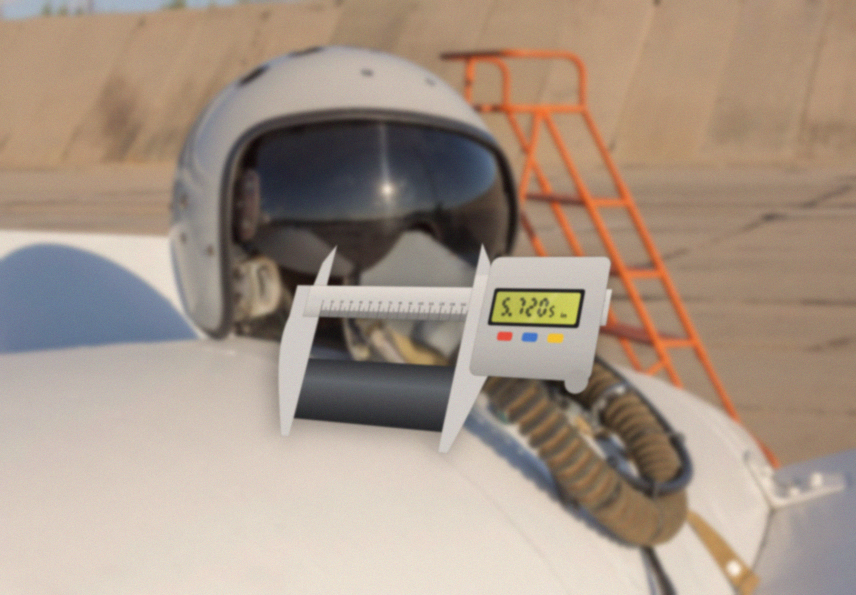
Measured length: in 5.7205
